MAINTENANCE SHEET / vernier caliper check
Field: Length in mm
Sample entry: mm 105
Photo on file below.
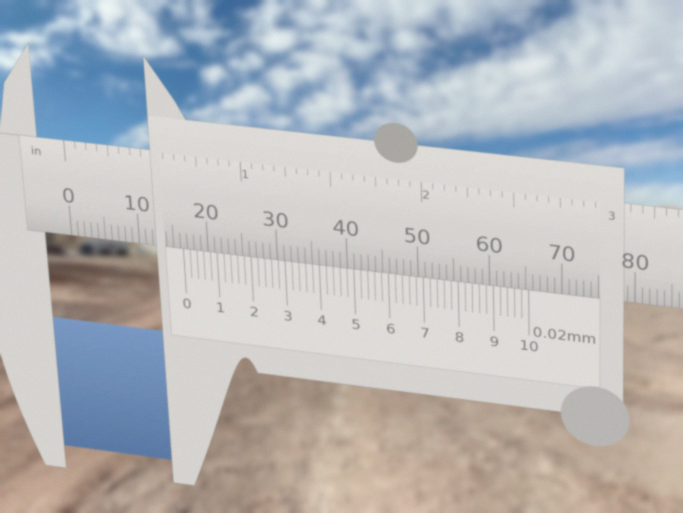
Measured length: mm 16.4
